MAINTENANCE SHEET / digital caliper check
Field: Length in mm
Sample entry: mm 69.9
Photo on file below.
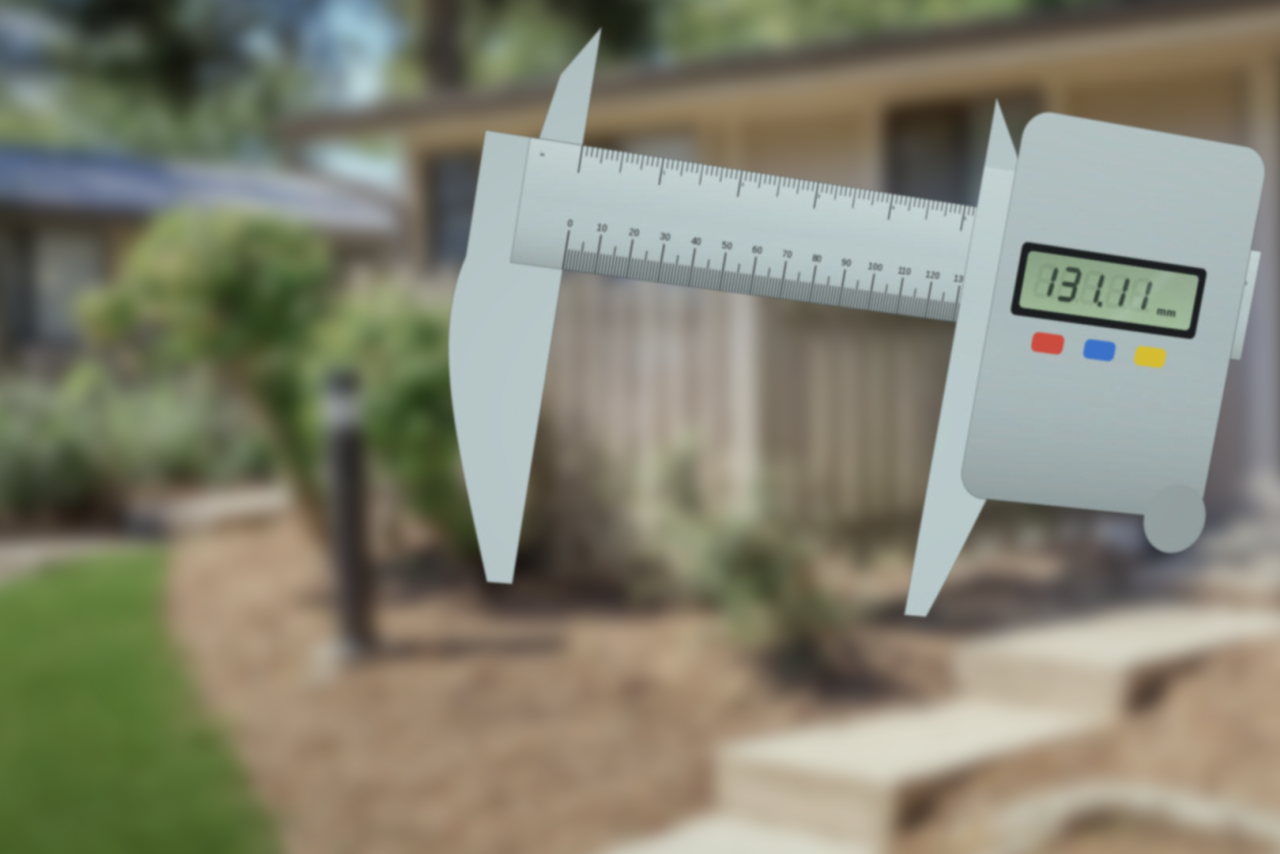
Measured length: mm 131.11
